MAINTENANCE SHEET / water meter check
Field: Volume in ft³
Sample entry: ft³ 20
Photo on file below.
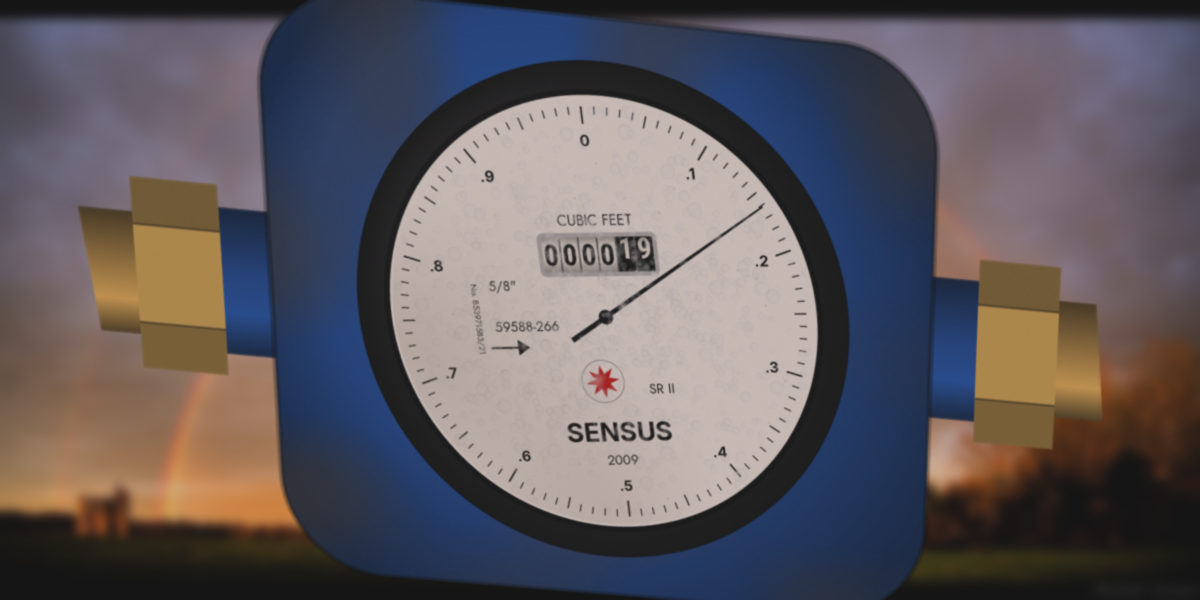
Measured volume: ft³ 19.16
